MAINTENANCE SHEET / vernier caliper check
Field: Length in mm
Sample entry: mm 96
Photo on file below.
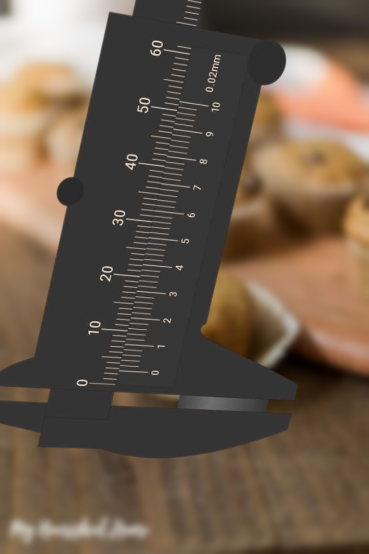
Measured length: mm 2.6
